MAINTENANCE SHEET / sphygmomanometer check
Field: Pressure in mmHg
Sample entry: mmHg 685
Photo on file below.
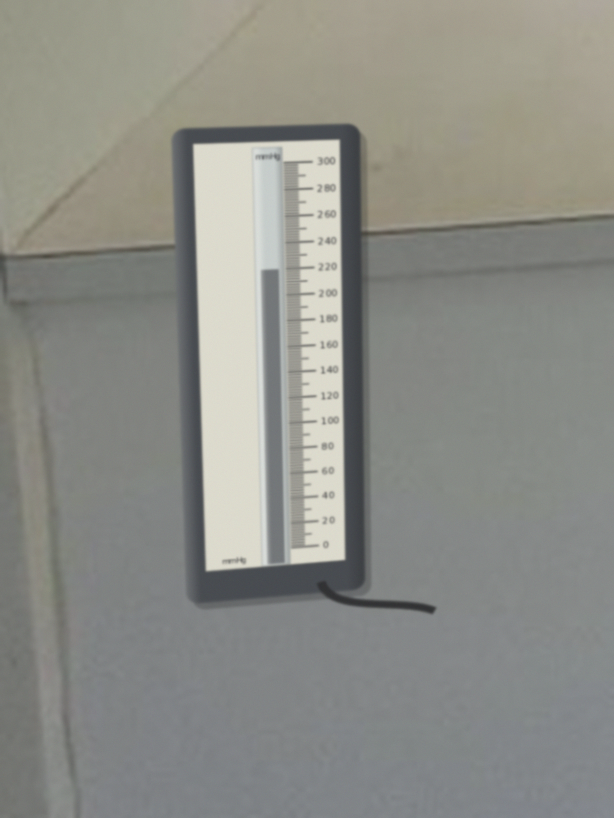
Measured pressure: mmHg 220
